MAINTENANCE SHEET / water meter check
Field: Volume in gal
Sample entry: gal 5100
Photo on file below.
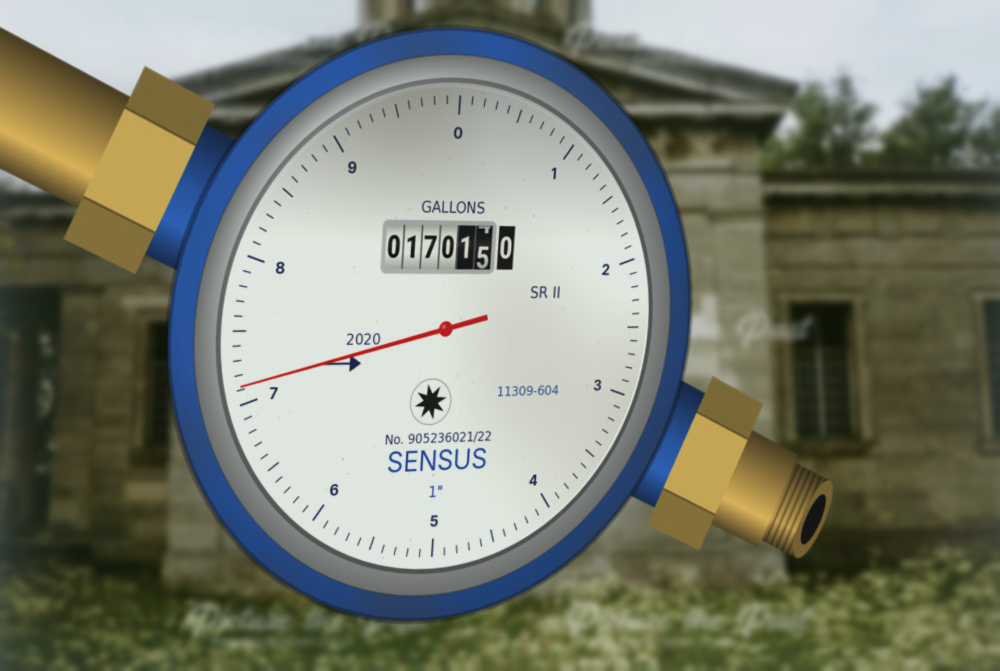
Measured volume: gal 170147.1
